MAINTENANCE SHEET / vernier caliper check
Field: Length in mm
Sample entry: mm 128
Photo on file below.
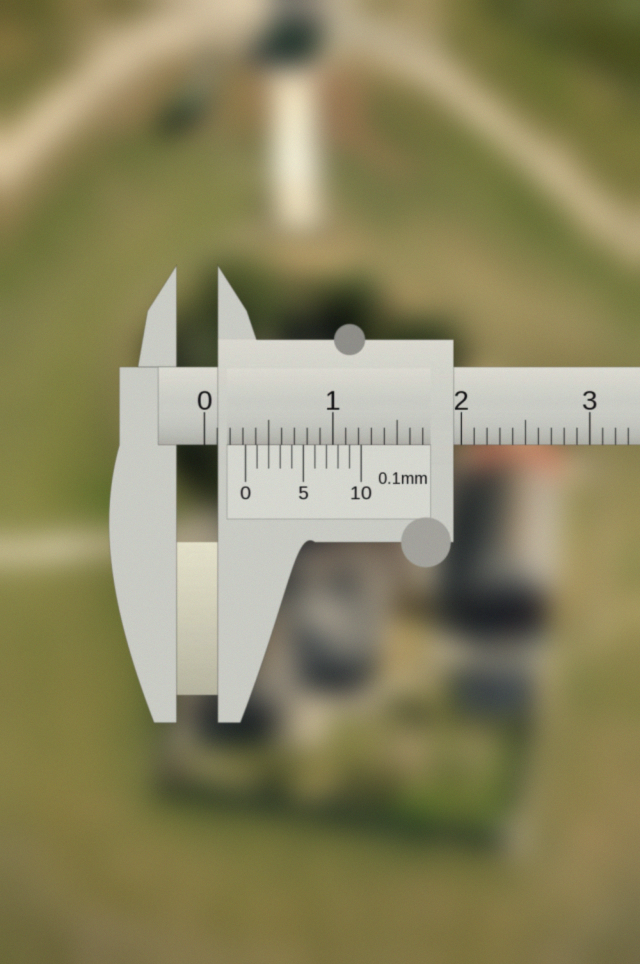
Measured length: mm 3.2
